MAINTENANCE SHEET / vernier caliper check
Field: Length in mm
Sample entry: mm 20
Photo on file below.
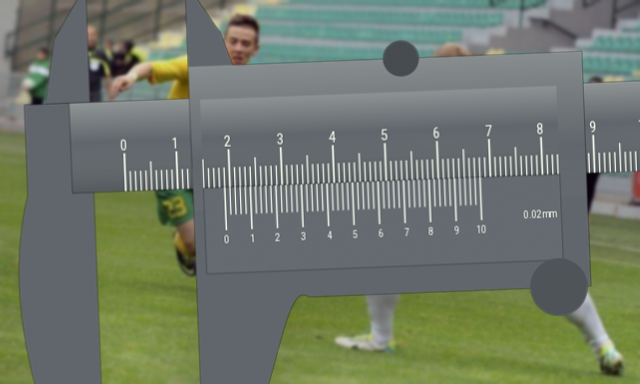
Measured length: mm 19.0
